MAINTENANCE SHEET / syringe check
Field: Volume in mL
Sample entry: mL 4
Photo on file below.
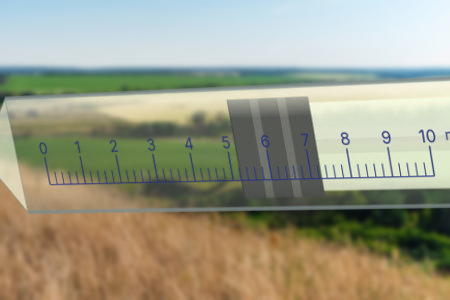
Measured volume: mL 5.2
